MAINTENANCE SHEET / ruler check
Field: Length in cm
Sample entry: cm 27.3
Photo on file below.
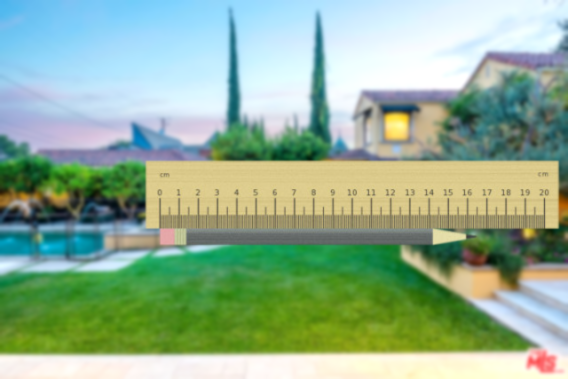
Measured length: cm 16.5
